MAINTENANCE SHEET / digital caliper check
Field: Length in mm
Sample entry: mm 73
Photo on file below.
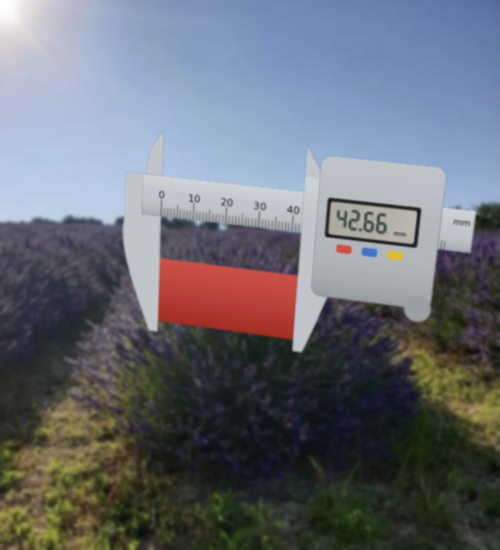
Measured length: mm 42.66
